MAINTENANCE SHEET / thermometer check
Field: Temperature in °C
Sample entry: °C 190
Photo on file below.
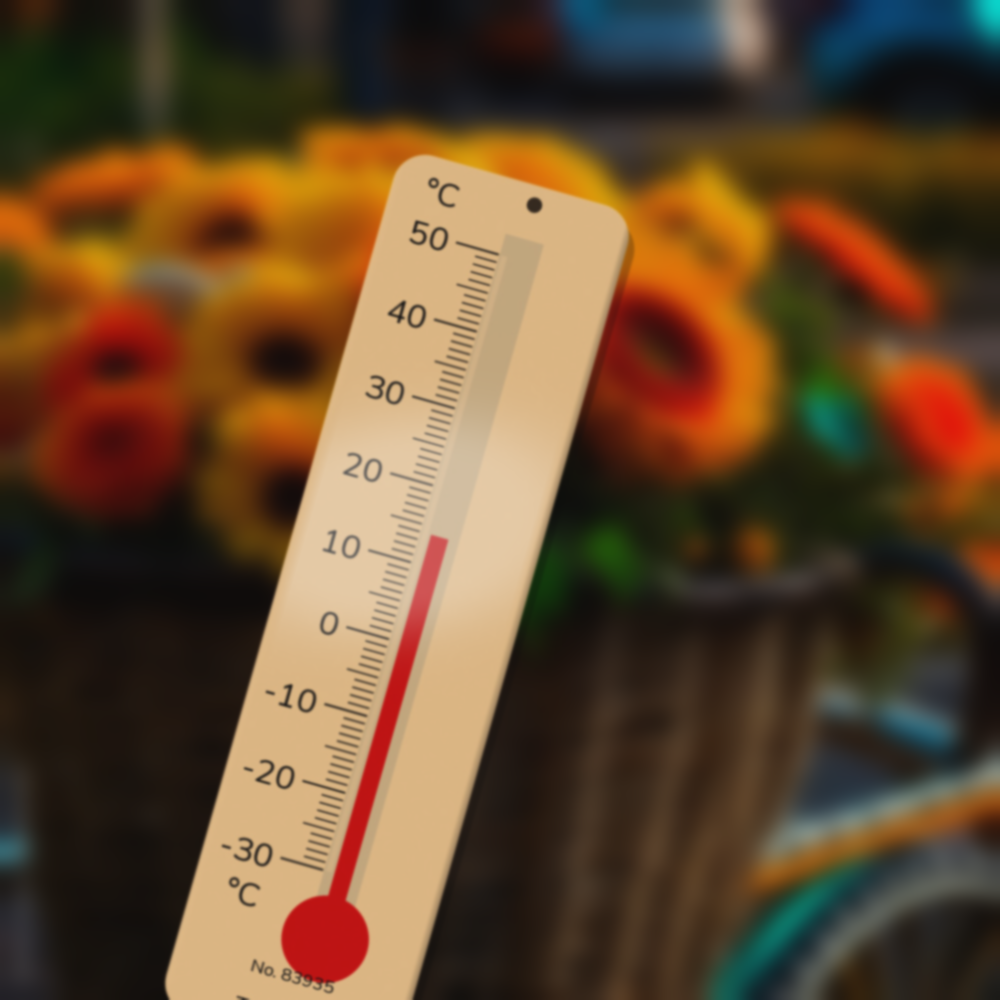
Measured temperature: °C 14
